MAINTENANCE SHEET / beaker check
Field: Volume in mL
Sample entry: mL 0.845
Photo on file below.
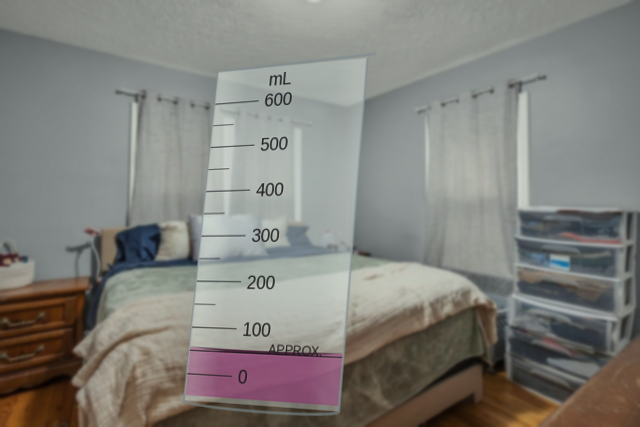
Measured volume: mL 50
